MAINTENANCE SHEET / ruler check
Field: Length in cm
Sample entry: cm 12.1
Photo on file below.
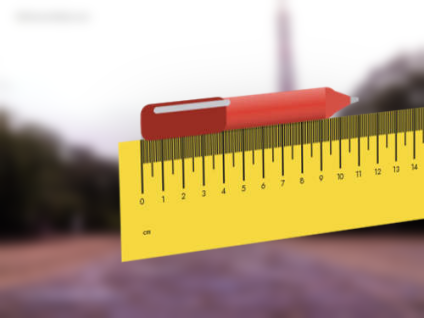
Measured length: cm 11
